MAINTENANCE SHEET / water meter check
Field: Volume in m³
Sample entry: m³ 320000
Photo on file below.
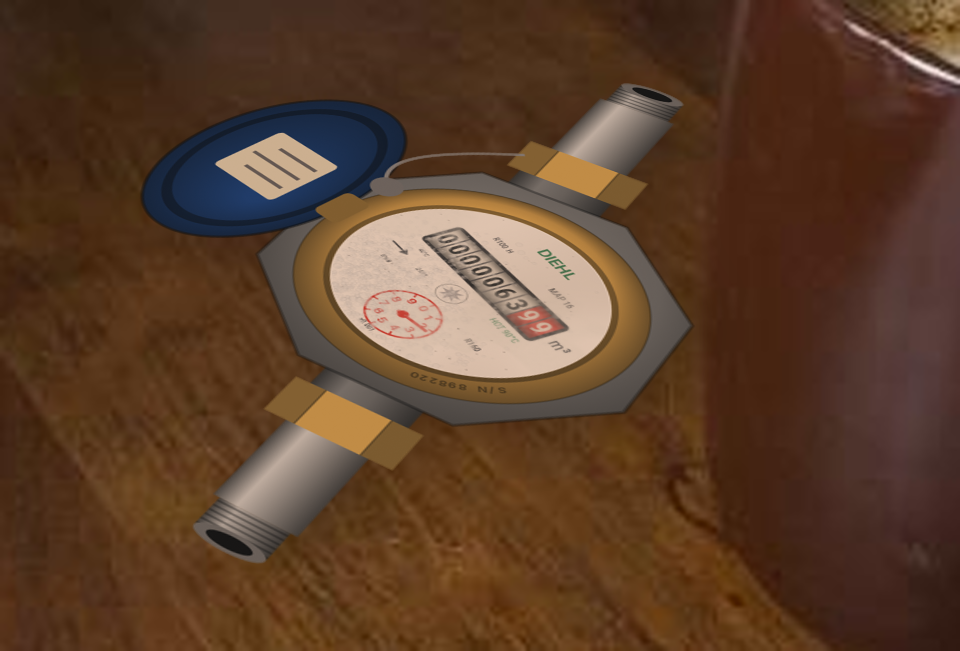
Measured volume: m³ 63.992
